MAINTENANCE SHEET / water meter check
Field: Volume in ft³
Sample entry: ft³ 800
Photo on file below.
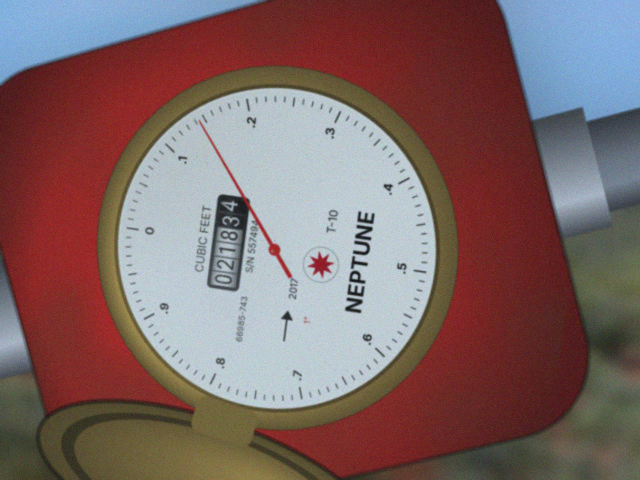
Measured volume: ft³ 21834.14
